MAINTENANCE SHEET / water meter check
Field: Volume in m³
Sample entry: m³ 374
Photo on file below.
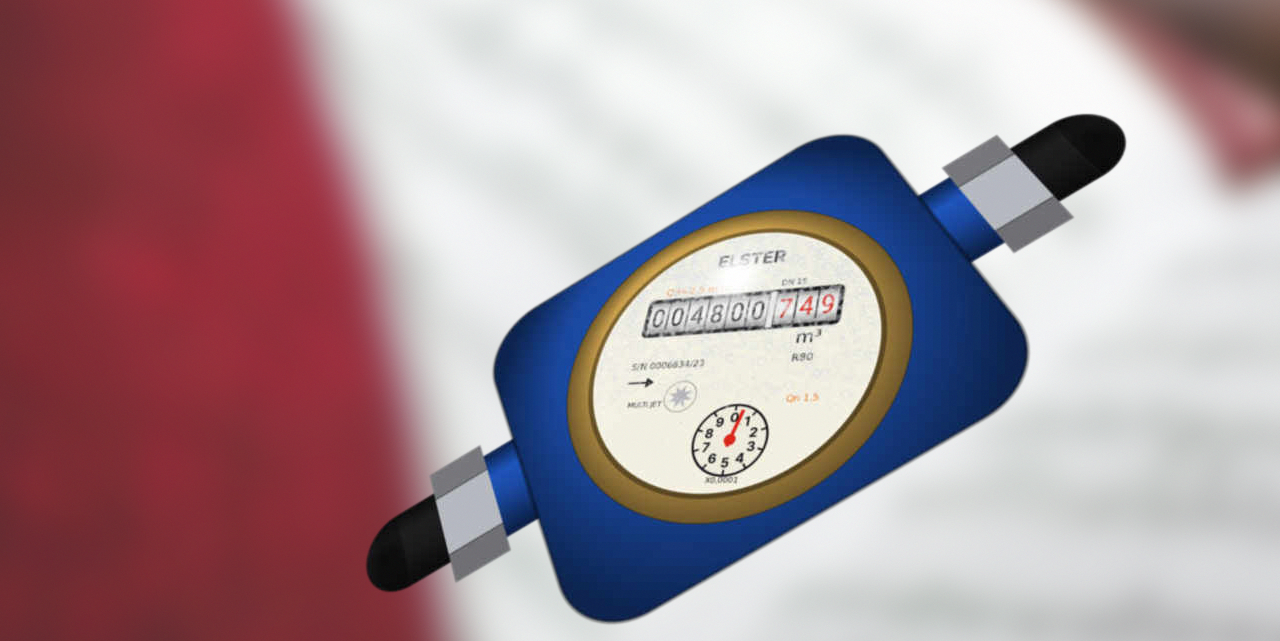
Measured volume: m³ 4800.7490
